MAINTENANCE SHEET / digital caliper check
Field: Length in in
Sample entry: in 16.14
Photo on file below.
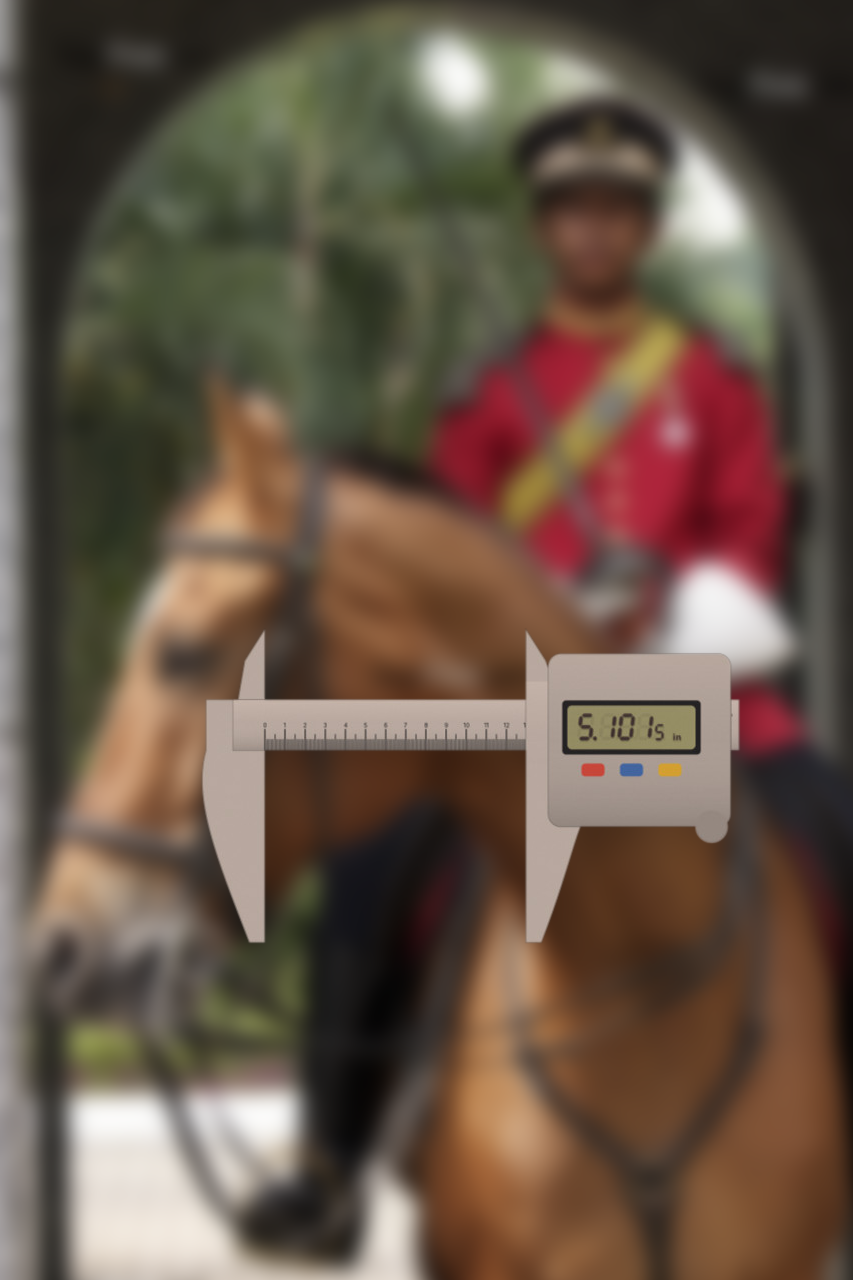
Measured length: in 5.1015
